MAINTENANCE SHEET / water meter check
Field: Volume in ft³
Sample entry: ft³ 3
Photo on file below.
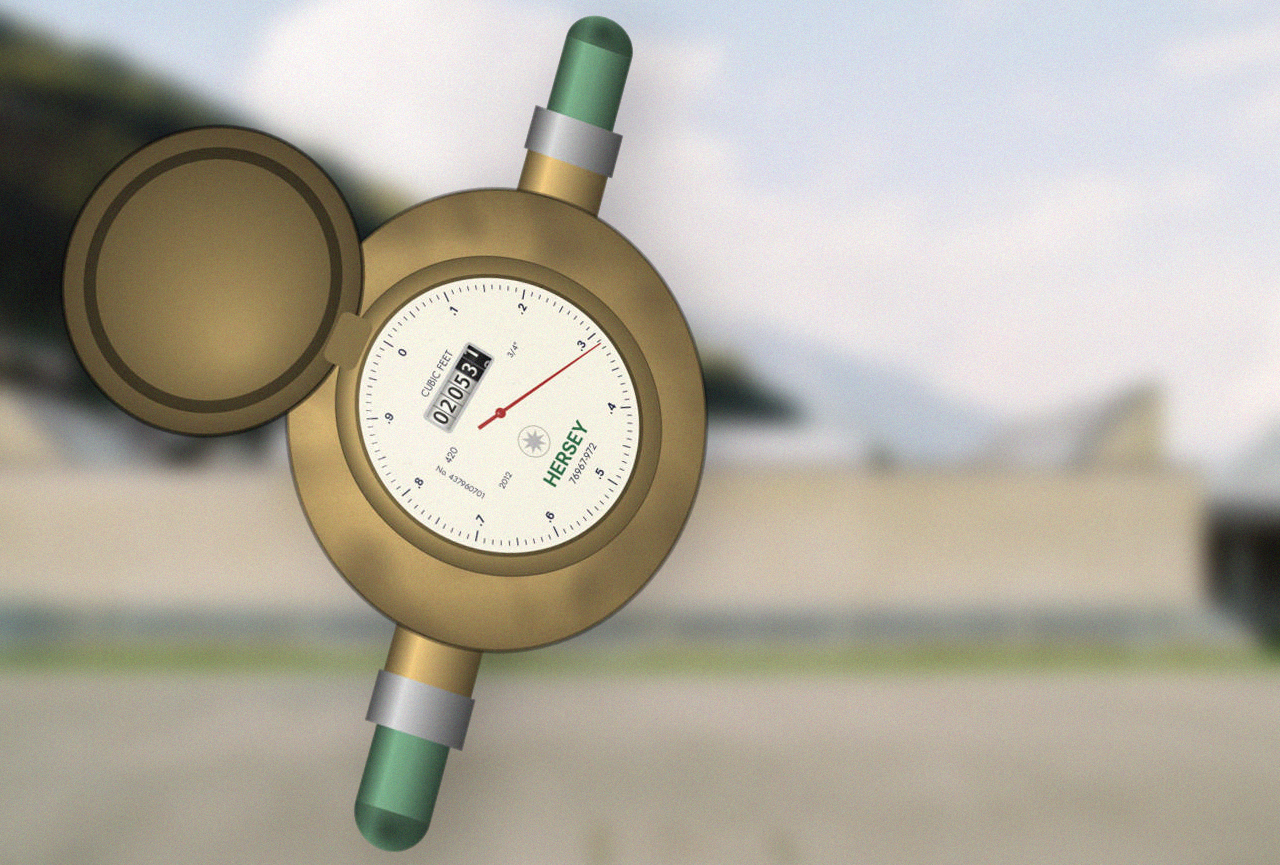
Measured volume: ft³ 20531.31
